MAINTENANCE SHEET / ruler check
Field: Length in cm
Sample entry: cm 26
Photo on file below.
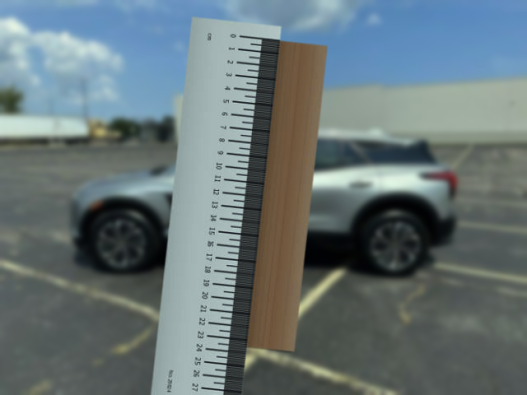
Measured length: cm 23.5
